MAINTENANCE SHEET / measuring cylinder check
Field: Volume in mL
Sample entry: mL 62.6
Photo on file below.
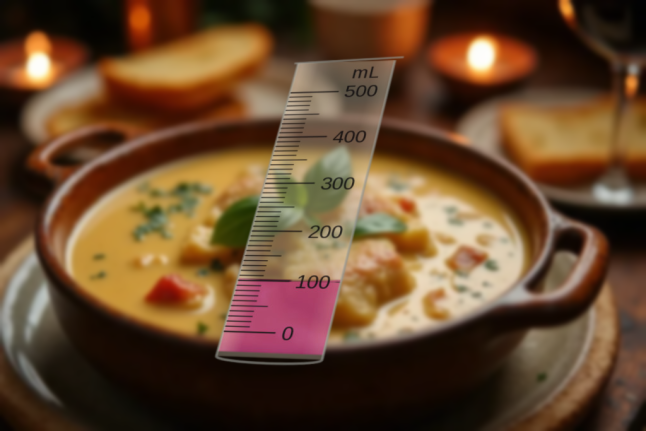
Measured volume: mL 100
